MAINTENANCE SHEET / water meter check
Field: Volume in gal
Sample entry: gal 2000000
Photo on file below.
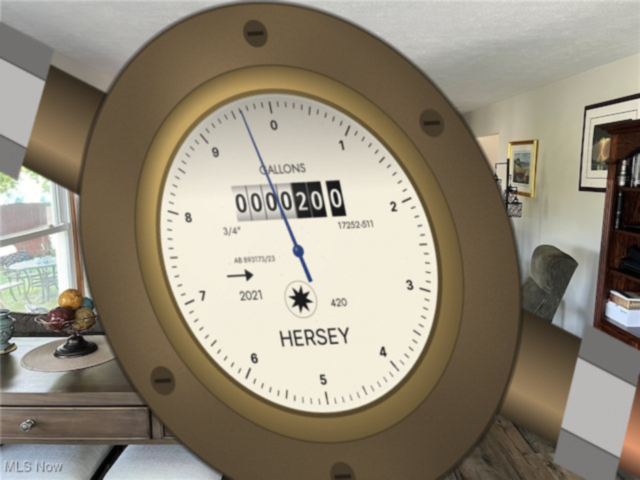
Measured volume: gal 199.6
